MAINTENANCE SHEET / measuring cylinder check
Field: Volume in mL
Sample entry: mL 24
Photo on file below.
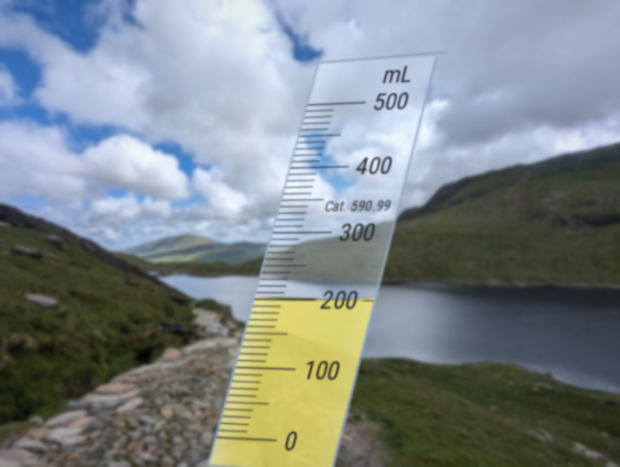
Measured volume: mL 200
